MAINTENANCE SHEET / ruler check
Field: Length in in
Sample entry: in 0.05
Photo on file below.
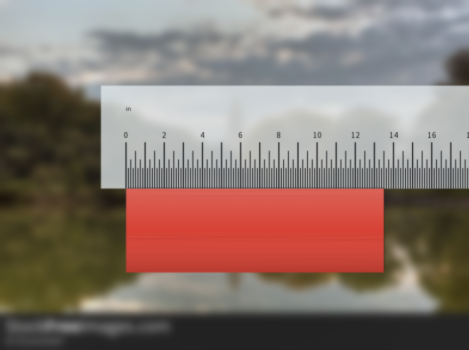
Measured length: in 13.5
